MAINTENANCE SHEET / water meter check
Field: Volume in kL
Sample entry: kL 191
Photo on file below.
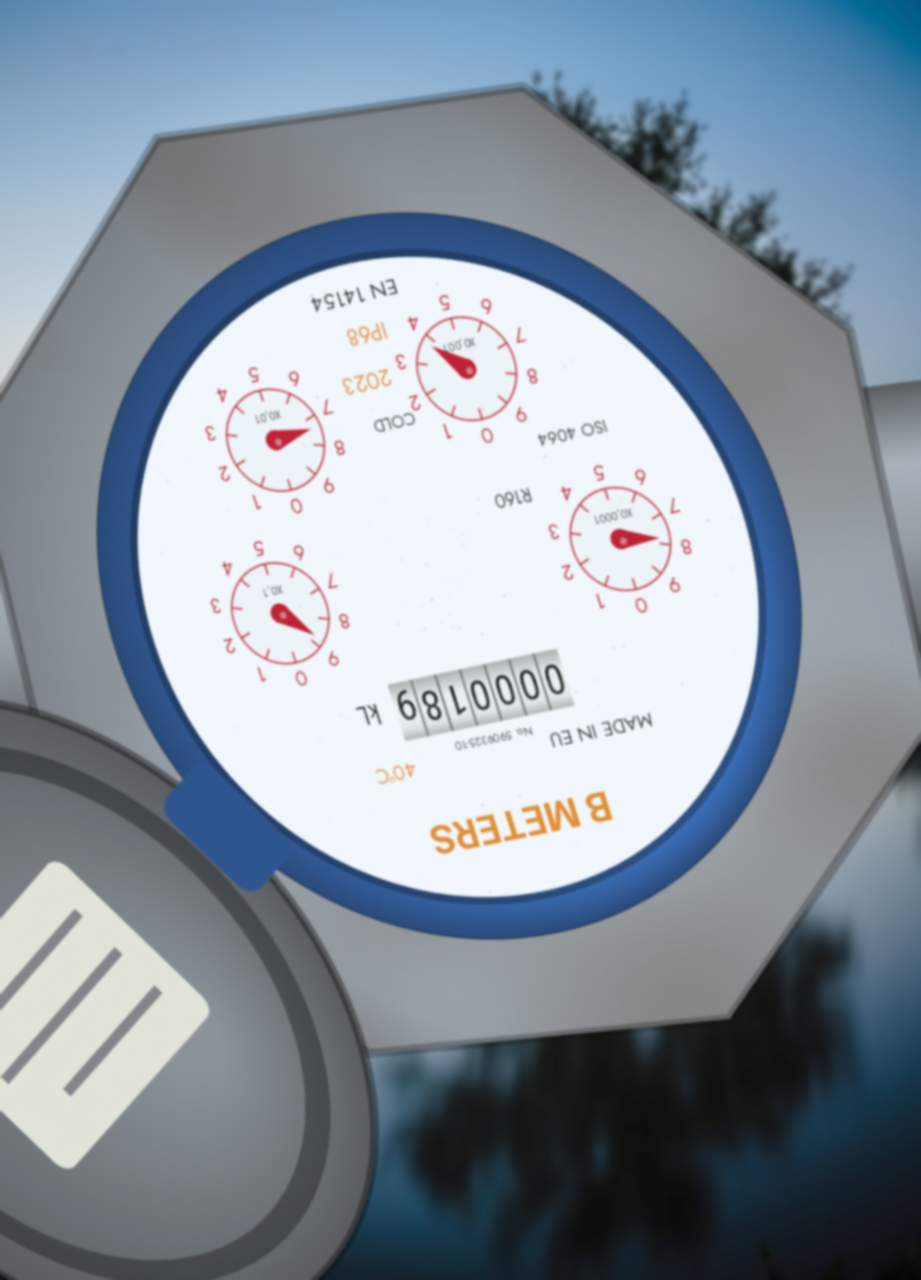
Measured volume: kL 188.8737
